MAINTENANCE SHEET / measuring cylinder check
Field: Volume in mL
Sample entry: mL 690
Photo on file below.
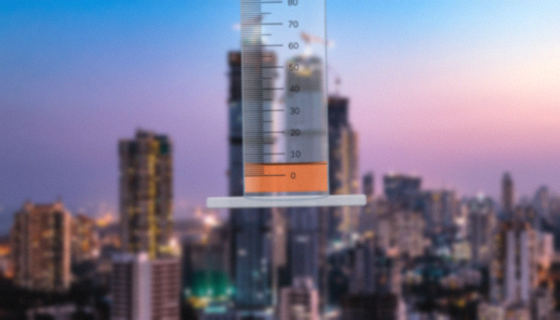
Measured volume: mL 5
